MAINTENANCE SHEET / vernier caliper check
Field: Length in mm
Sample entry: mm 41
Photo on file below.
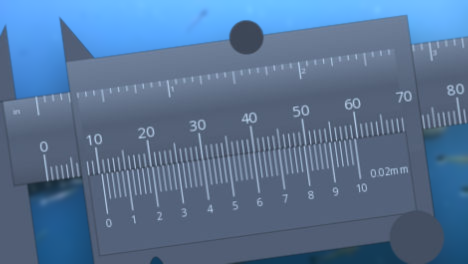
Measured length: mm 10.5
